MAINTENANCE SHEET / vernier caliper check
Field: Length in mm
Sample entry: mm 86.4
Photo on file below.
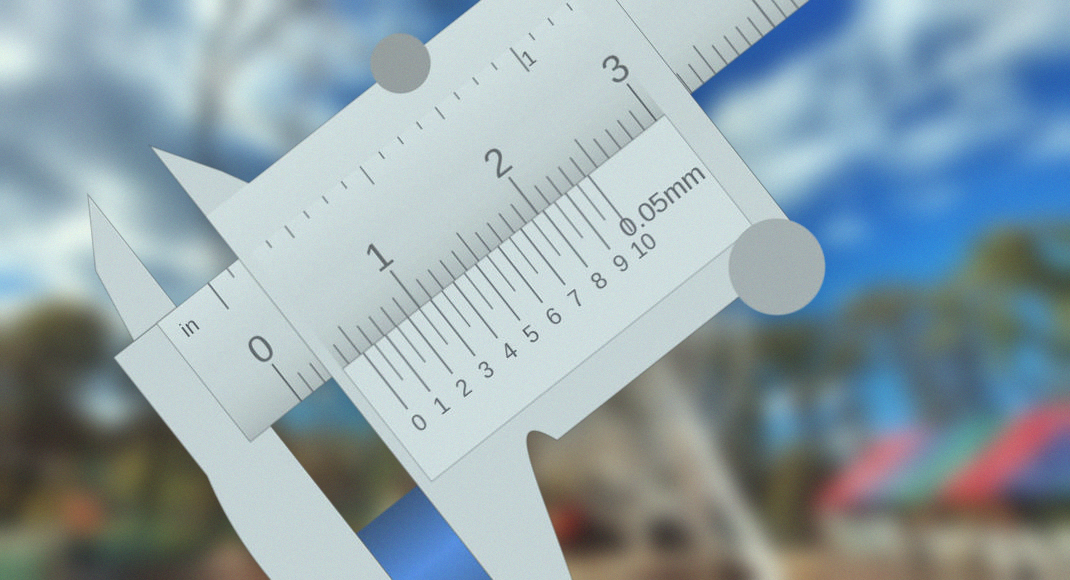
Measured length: mm 5.2
